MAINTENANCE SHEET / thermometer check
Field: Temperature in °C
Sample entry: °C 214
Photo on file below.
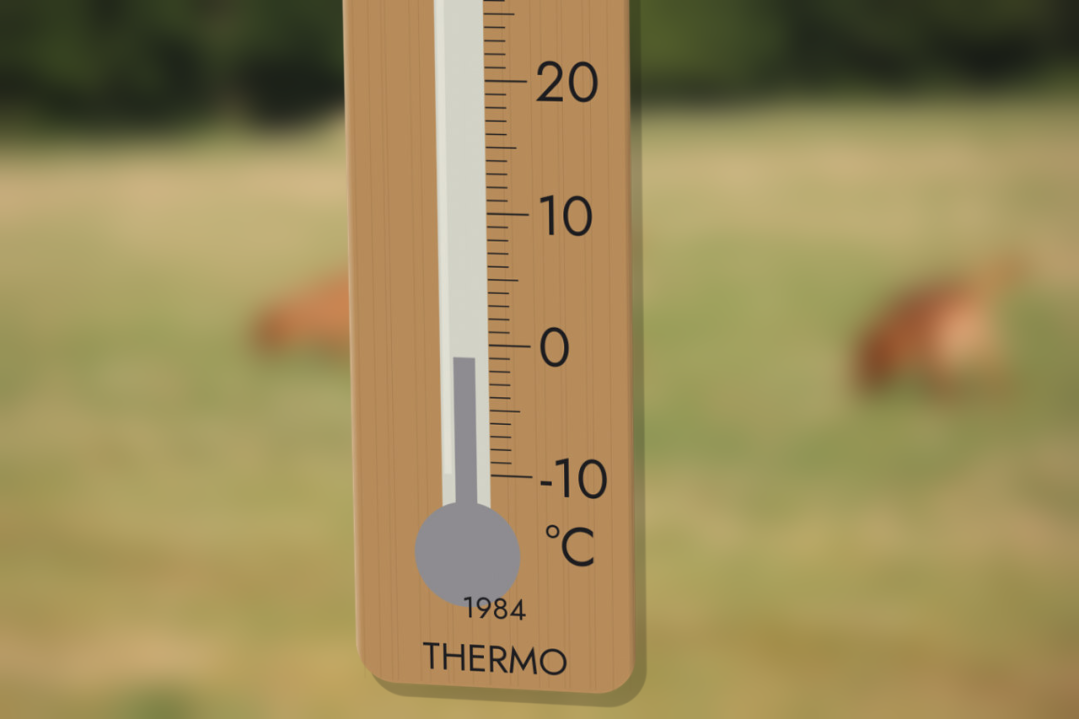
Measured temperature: °C -1
